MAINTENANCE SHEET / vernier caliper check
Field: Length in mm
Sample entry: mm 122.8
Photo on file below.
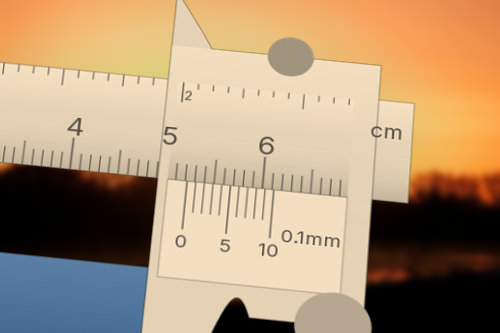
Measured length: mm 52.2
